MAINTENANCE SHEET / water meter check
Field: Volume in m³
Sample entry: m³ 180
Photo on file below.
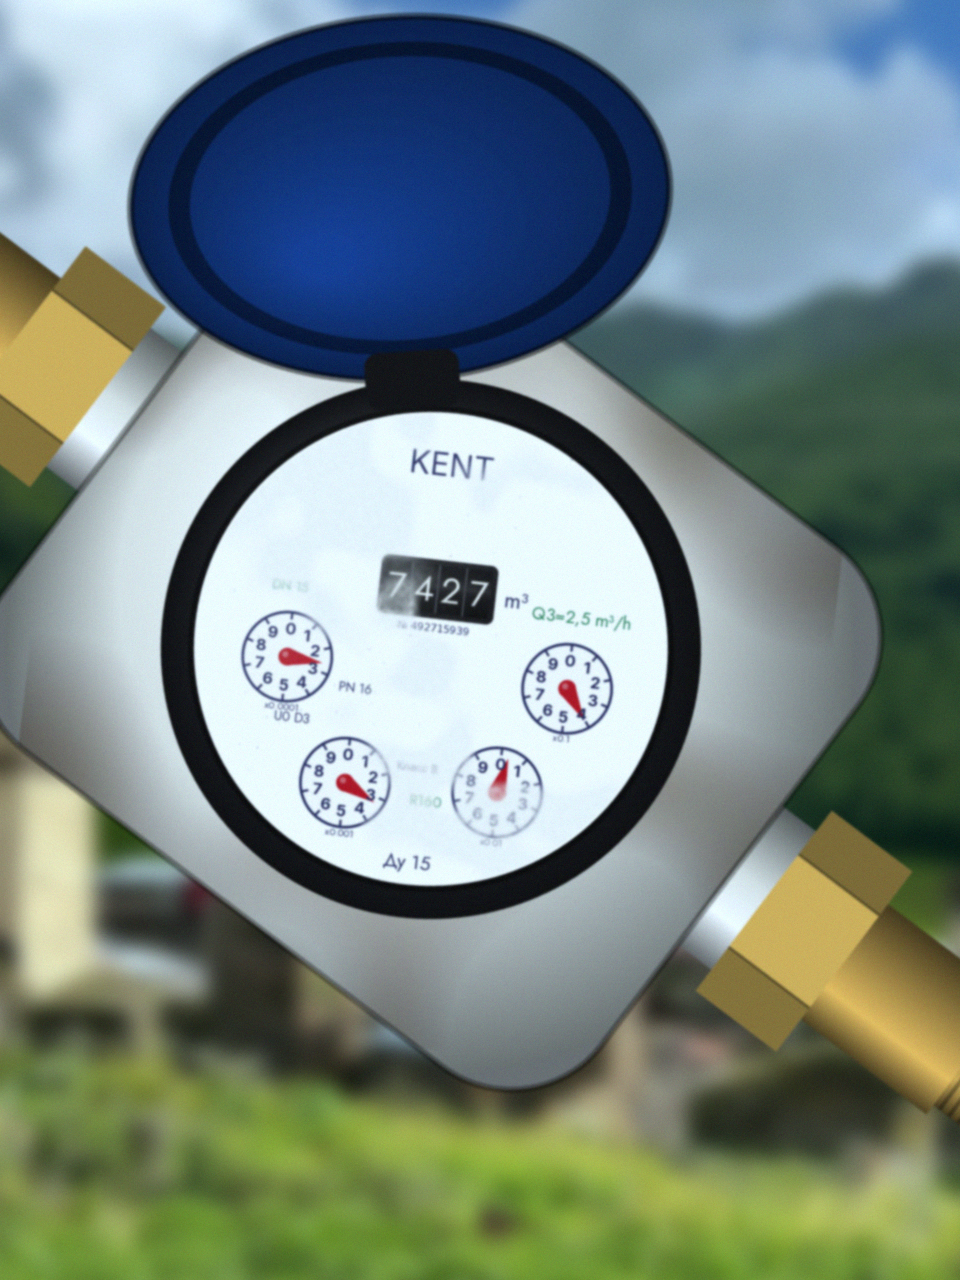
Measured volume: m³ 7427.4032
